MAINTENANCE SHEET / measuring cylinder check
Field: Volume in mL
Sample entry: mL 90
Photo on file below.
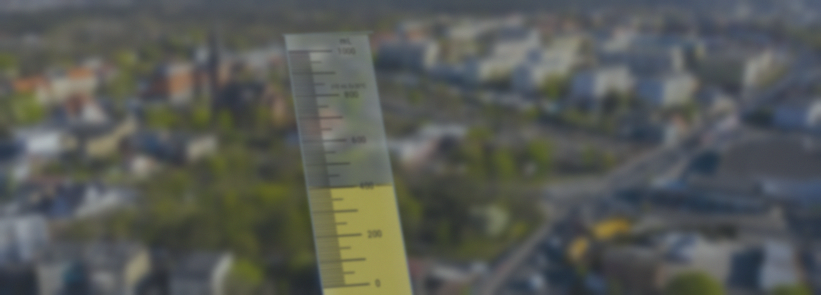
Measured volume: mL 400
